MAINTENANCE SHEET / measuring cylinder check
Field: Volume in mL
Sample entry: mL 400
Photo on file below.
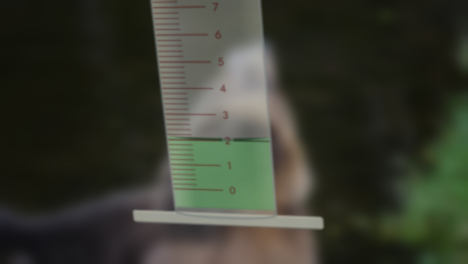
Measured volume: mL 2
